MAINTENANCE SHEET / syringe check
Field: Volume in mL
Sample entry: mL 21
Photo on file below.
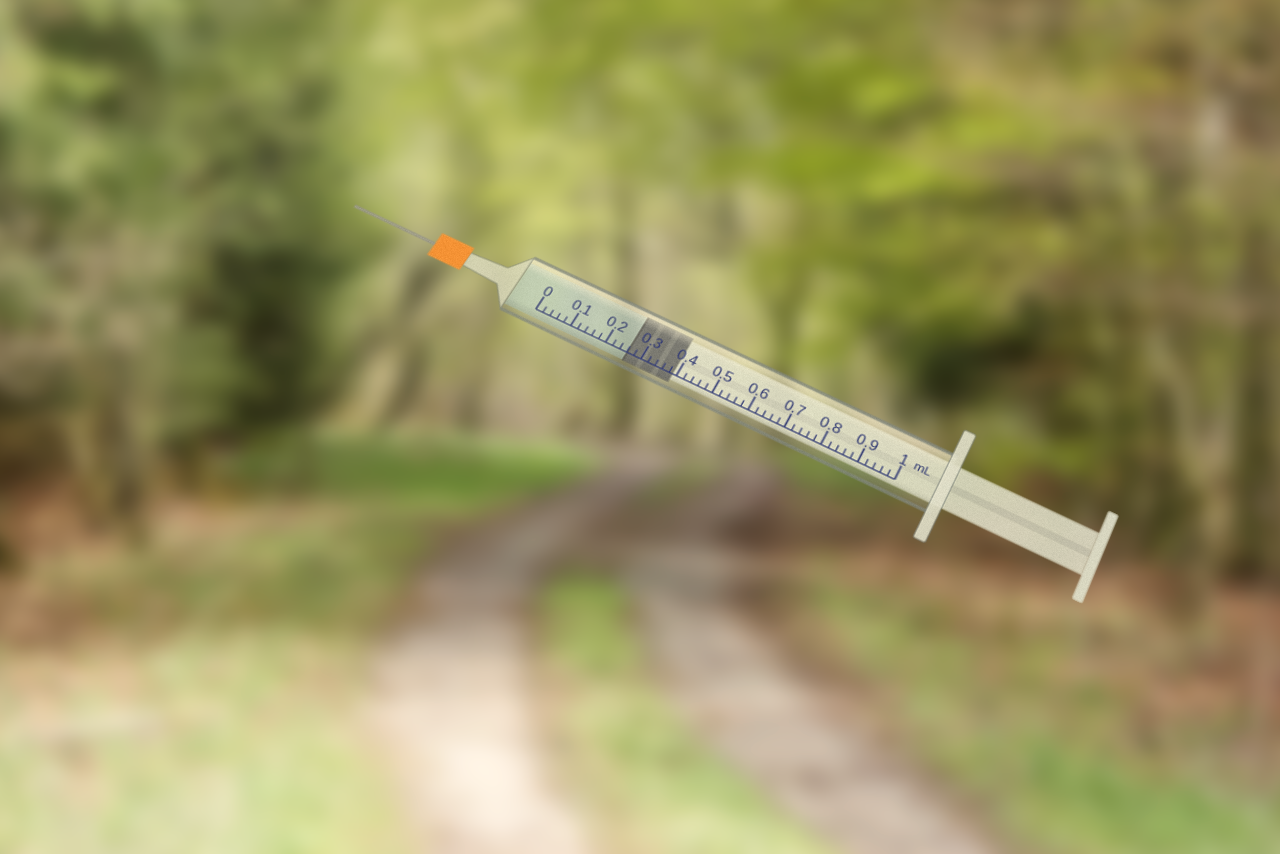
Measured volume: mL 0.26
